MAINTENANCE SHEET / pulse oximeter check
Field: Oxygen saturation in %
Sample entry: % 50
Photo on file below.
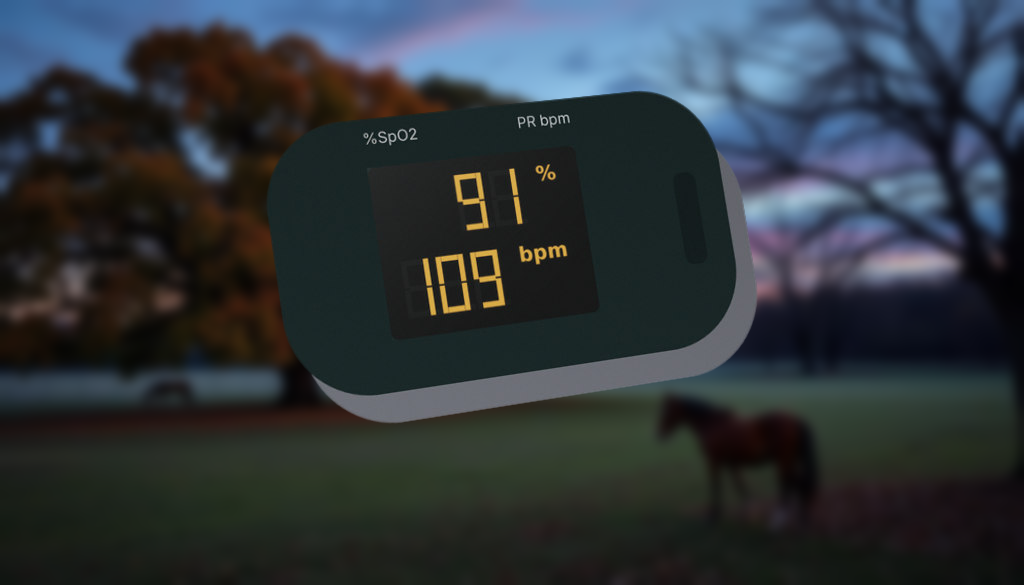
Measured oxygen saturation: % 91
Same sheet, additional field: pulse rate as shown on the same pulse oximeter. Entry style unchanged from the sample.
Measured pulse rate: bpm 109
